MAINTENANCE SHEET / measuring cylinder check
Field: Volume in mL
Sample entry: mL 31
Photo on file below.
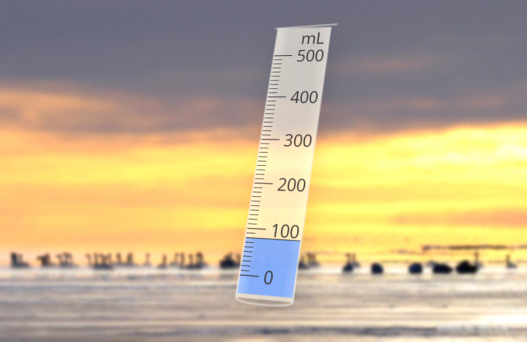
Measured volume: mL 80
